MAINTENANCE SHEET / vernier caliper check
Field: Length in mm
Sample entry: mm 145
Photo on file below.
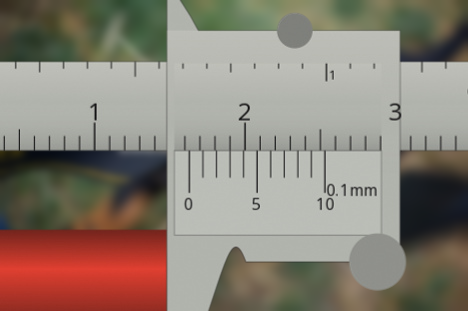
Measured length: mm 16.3
